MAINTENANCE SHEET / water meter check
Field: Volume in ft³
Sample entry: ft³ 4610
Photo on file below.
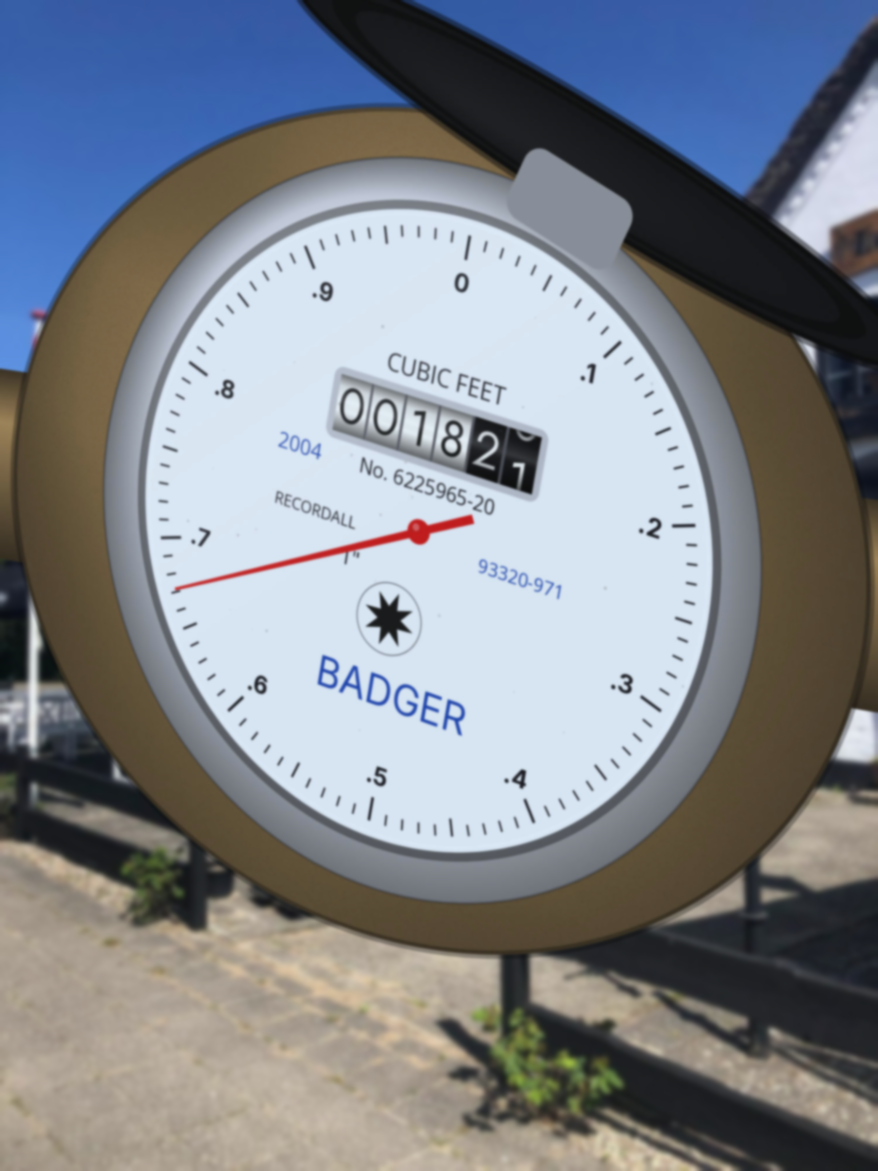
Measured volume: ft³ 1820.67
